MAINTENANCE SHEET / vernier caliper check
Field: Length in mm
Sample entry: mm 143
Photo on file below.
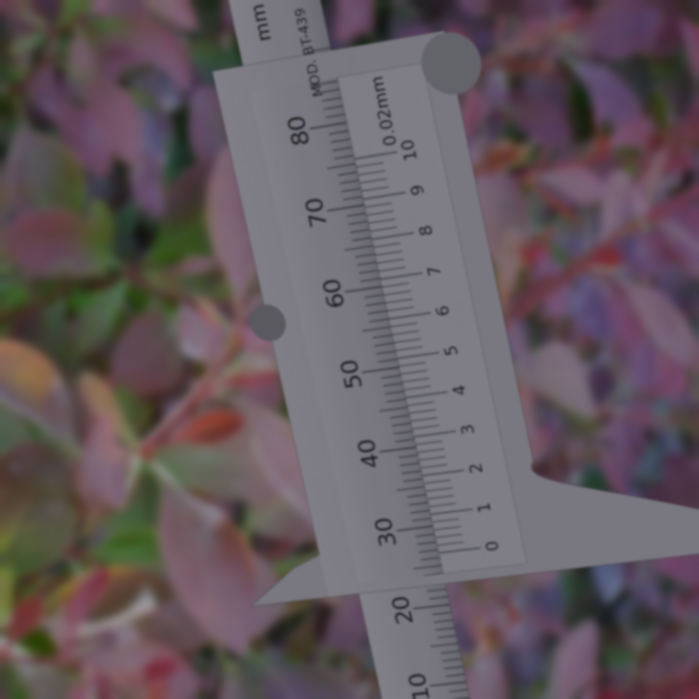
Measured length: mm 26.6
